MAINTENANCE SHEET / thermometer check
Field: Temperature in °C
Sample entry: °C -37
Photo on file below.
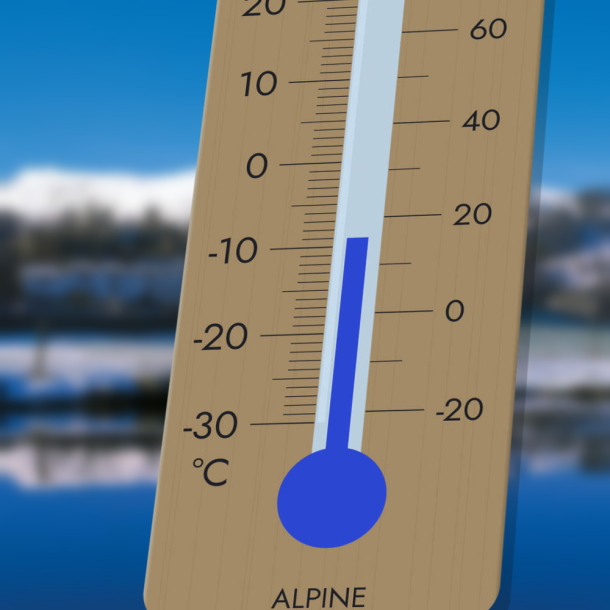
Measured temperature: °C -9
